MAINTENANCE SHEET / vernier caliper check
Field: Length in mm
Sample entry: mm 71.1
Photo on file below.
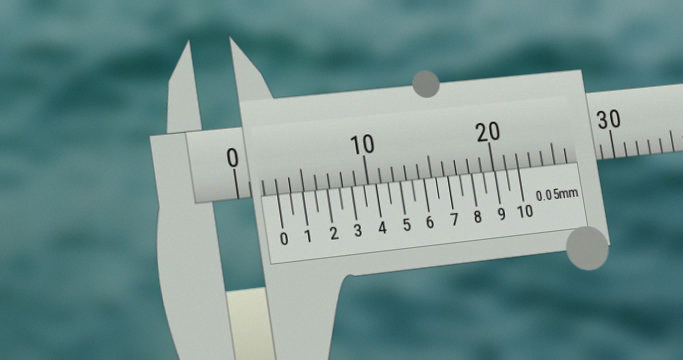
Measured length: mm 3.0
